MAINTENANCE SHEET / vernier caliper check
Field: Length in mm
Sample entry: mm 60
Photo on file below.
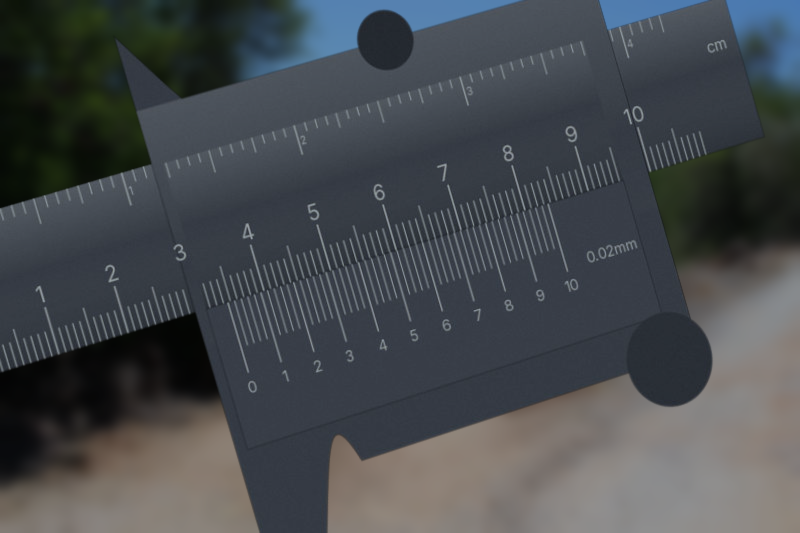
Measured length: mm 34.6
